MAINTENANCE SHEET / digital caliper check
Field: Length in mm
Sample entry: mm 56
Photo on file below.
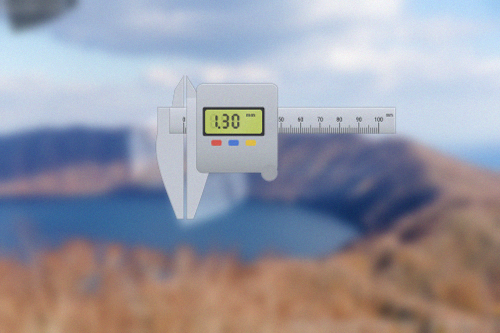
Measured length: mm 1.30
